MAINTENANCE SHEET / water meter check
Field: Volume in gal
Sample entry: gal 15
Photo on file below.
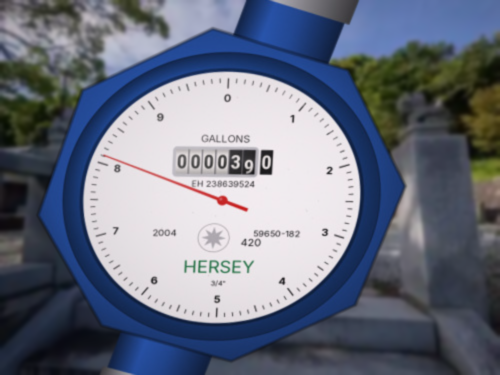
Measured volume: gal 388.1
